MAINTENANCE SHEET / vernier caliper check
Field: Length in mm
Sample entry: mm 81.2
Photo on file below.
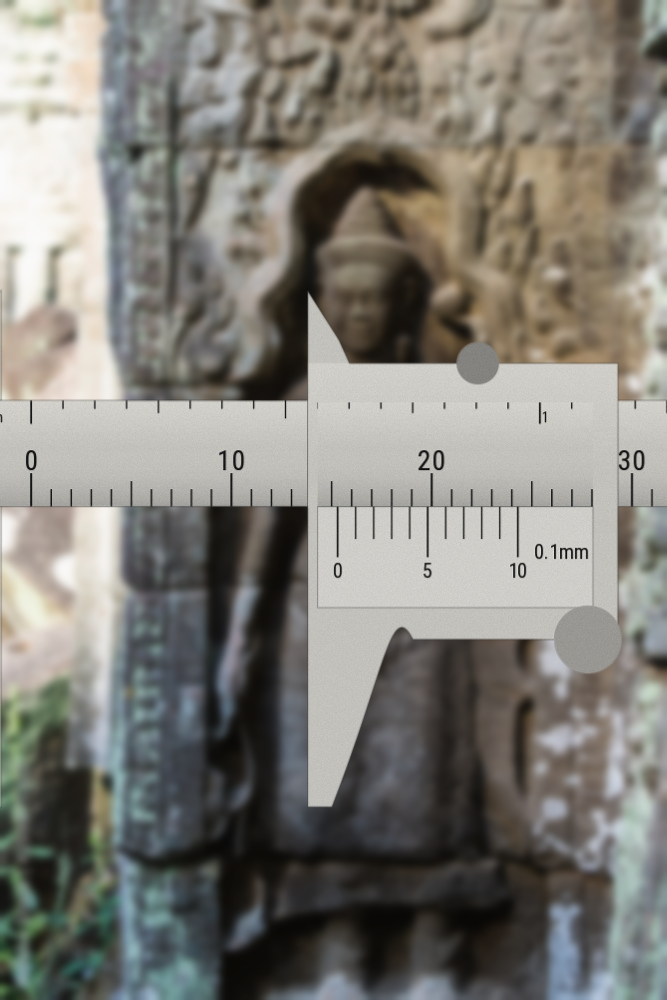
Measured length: mm 15.3
